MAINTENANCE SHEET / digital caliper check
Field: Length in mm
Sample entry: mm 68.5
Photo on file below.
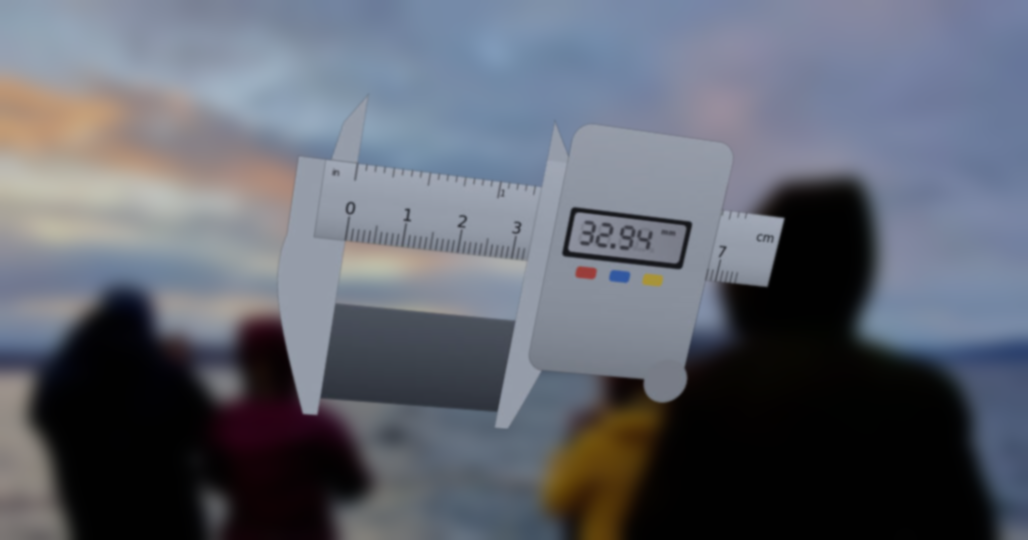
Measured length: mm 32.94
